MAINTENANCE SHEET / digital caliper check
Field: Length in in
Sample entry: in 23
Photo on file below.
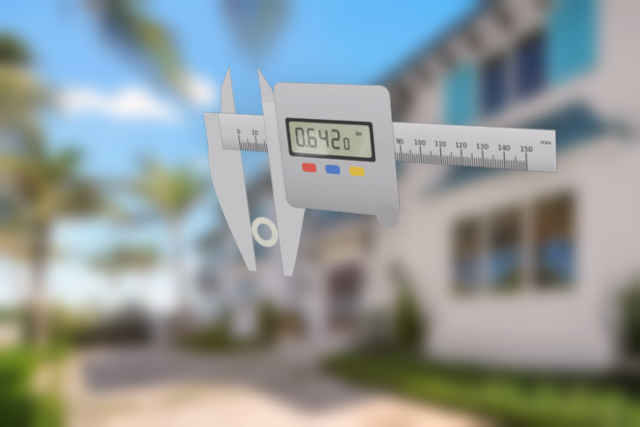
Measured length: in 0.6420
